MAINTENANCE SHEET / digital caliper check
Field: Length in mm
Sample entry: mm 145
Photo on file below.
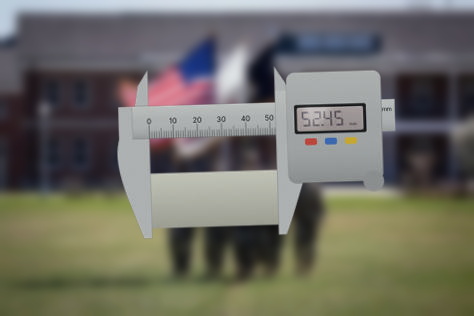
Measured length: mm 52.45
